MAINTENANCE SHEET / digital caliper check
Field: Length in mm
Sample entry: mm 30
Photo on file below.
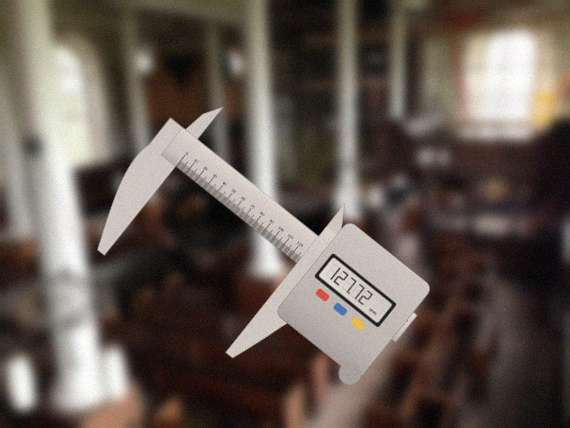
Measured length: mm 127.72
